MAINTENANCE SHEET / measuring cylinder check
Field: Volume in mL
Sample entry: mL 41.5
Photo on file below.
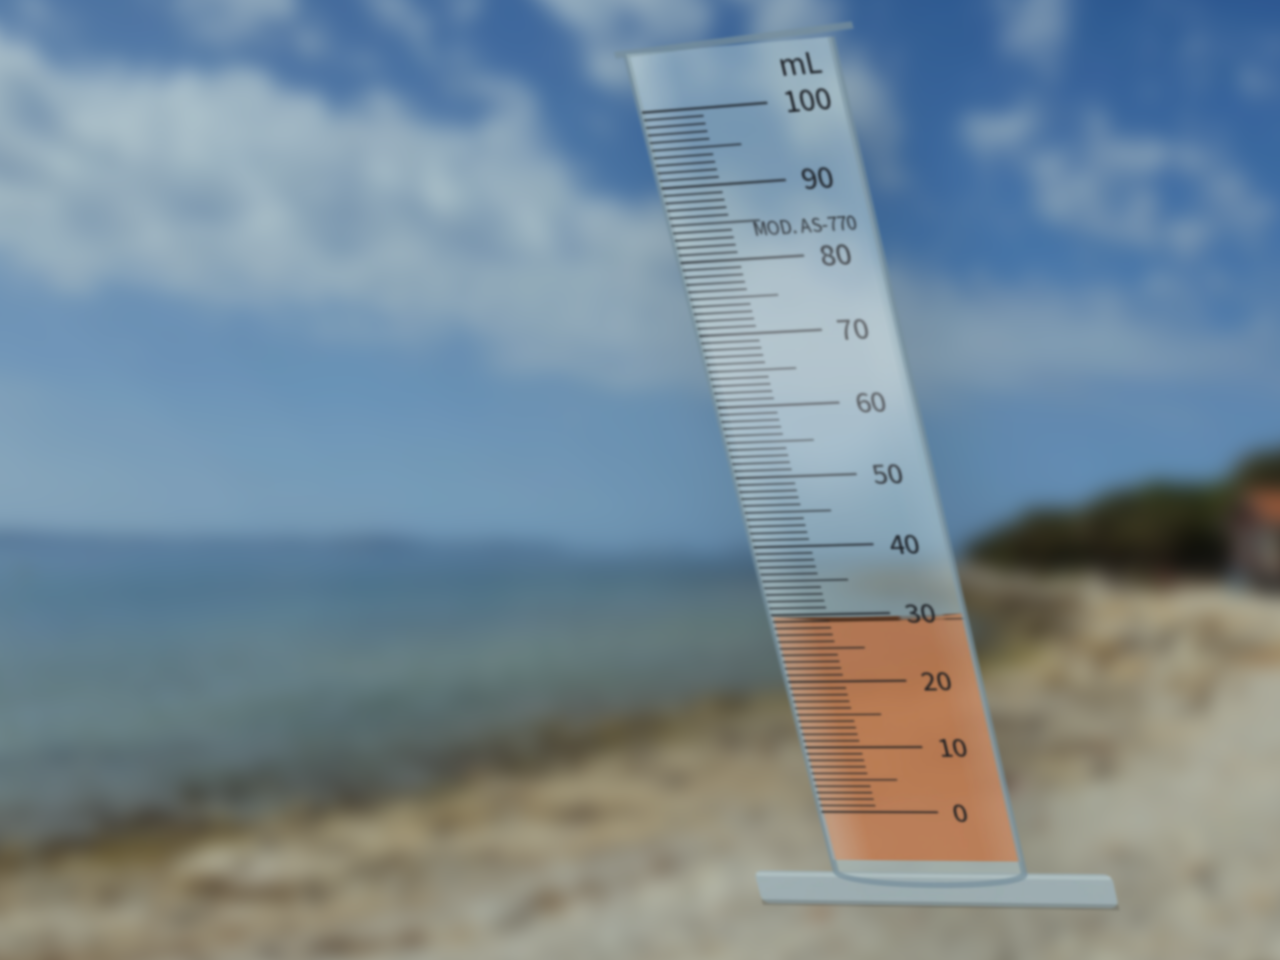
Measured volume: mL 29
